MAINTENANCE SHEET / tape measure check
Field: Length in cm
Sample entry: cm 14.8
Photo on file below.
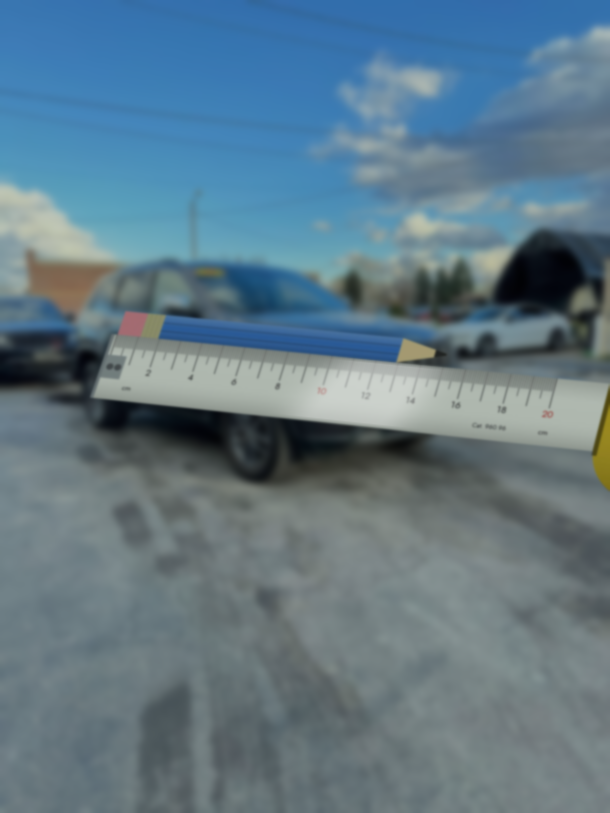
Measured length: cm 15
